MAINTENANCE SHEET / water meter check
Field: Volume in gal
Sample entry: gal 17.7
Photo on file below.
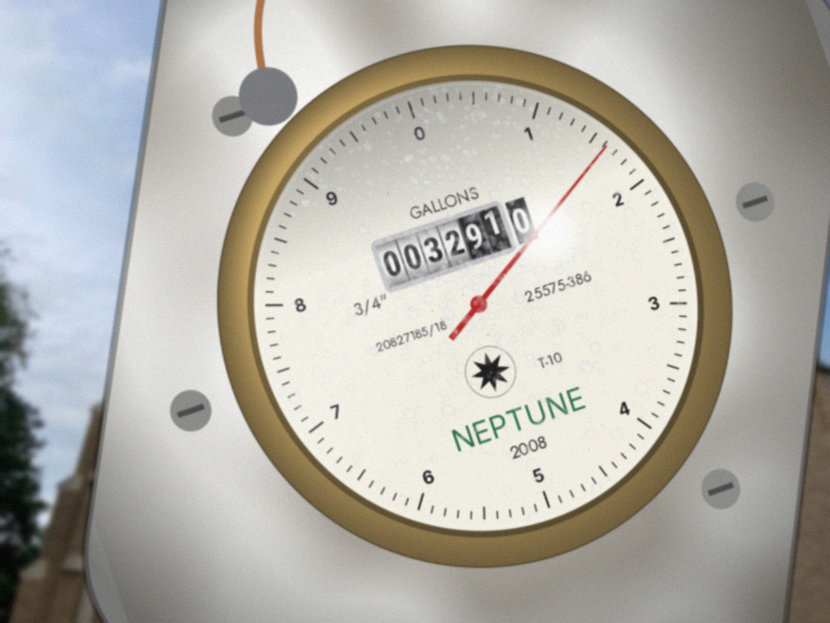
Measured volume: gal 32911.6
